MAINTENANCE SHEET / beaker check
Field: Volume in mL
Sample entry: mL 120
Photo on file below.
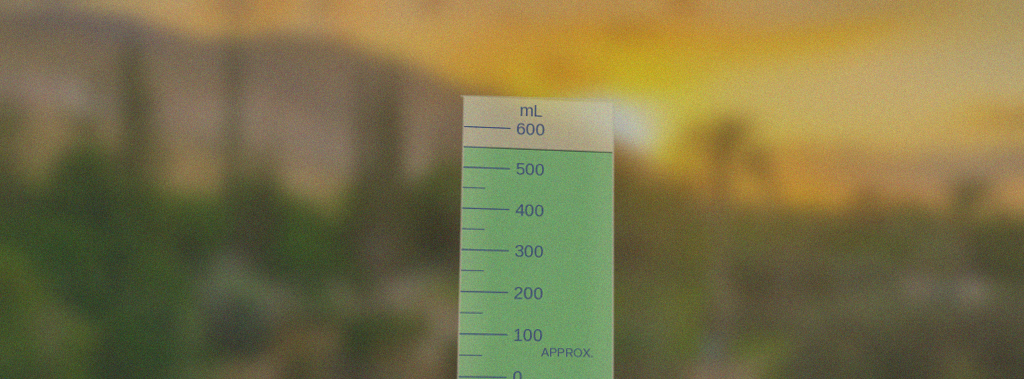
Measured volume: mL 550
